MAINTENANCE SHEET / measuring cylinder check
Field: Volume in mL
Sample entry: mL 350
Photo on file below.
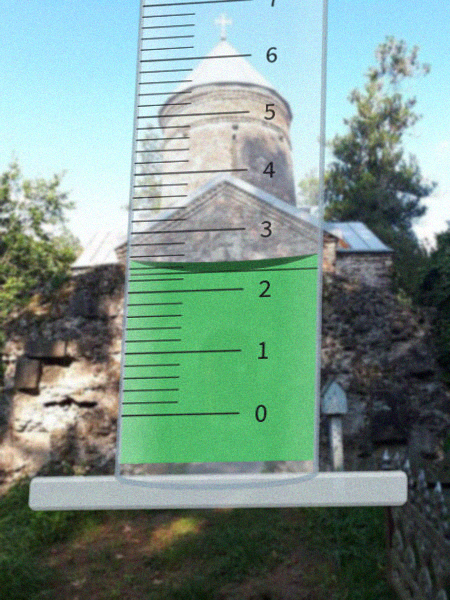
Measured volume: mL 2.3
